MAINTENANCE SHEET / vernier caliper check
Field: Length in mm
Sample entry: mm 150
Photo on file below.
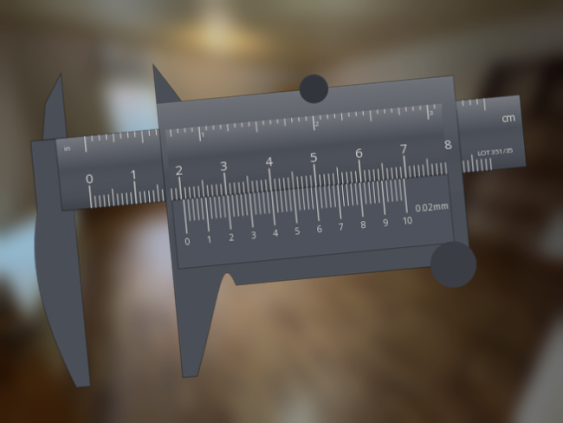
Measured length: mm 20.5
